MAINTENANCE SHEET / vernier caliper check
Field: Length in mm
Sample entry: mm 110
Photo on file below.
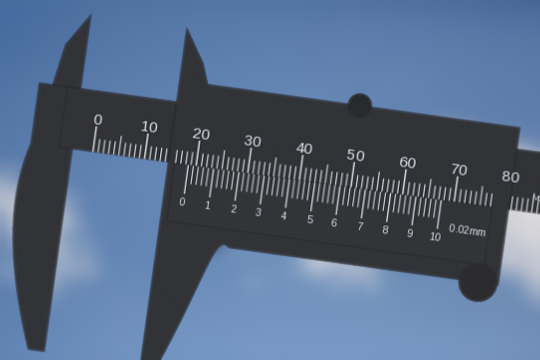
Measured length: mm 18.5
